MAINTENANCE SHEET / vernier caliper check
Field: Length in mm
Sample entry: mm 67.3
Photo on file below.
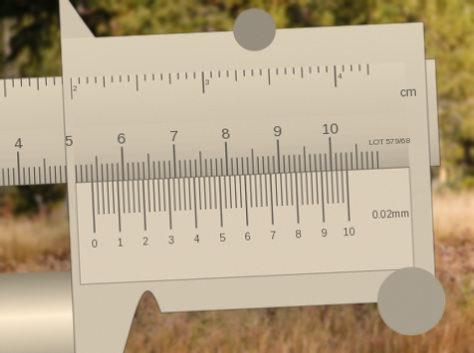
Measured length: mm 54.0
